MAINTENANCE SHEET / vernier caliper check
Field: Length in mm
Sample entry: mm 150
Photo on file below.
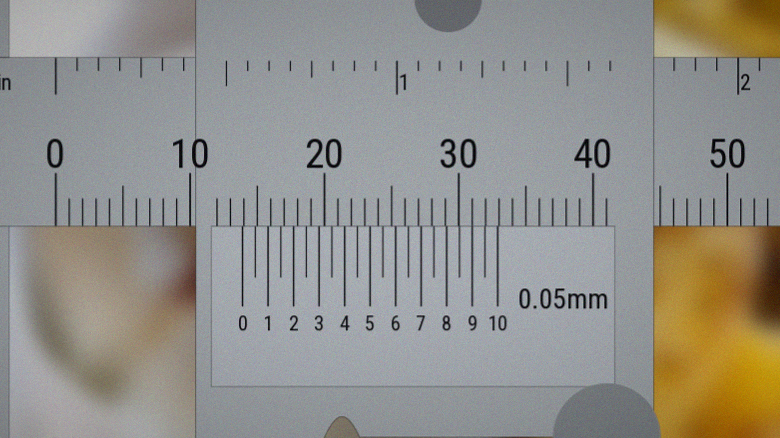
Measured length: mm 13.9
